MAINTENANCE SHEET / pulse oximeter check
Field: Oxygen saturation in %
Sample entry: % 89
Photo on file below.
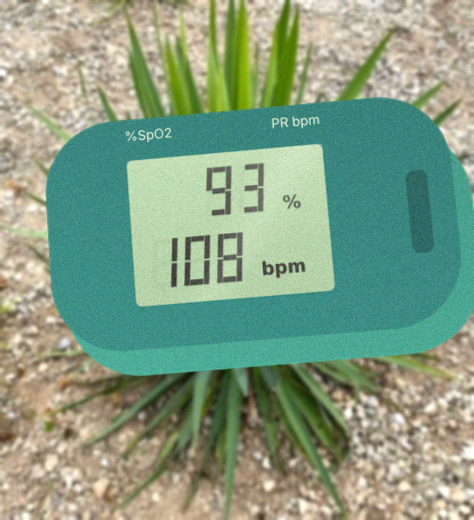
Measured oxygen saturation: % 93
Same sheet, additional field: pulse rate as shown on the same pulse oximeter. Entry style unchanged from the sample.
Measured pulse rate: bpm 108
